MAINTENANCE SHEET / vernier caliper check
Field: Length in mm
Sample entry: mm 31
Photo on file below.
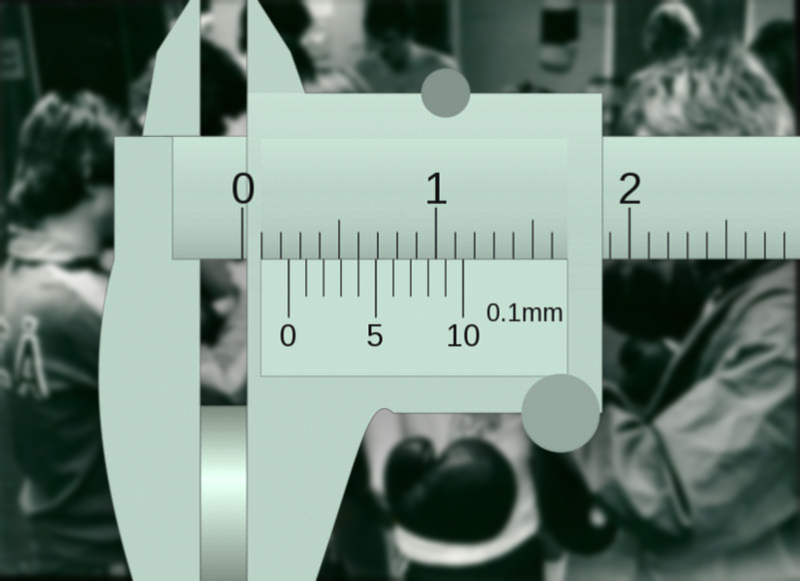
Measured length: mm 2.4
